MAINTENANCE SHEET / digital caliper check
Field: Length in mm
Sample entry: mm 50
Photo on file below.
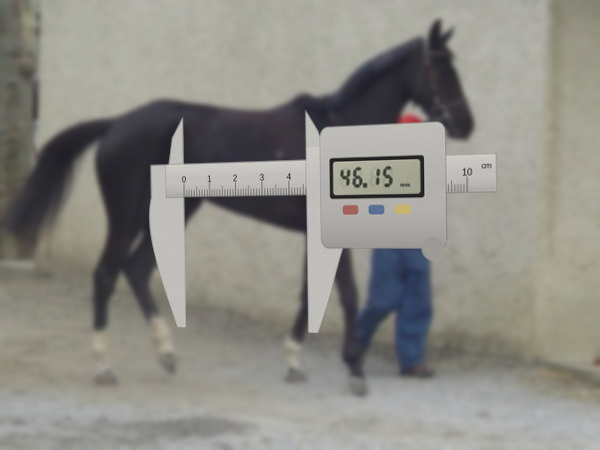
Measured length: mm 46.15
